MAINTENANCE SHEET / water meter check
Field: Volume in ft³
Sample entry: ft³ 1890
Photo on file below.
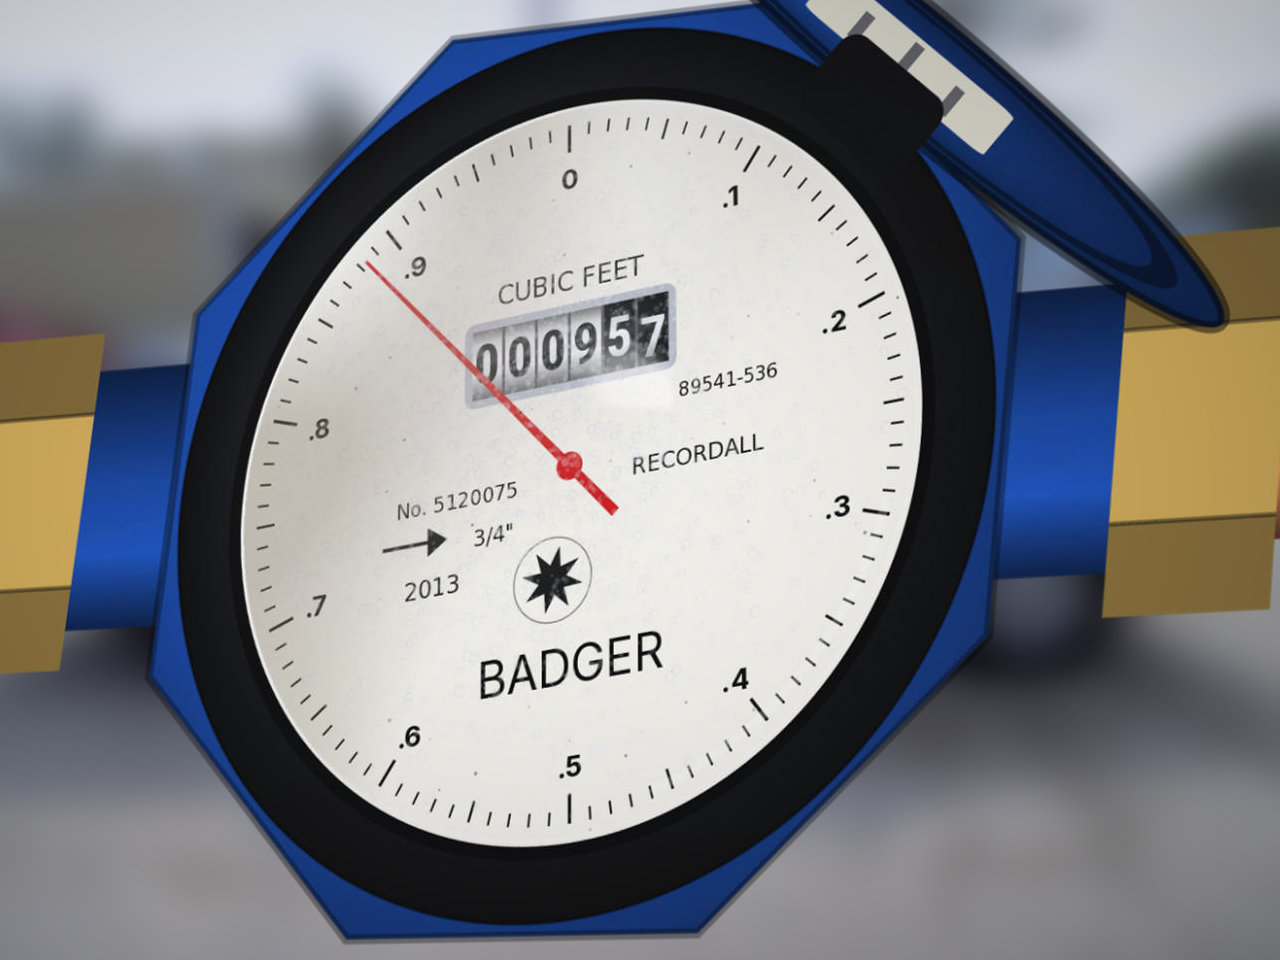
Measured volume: ft³ 956.88
